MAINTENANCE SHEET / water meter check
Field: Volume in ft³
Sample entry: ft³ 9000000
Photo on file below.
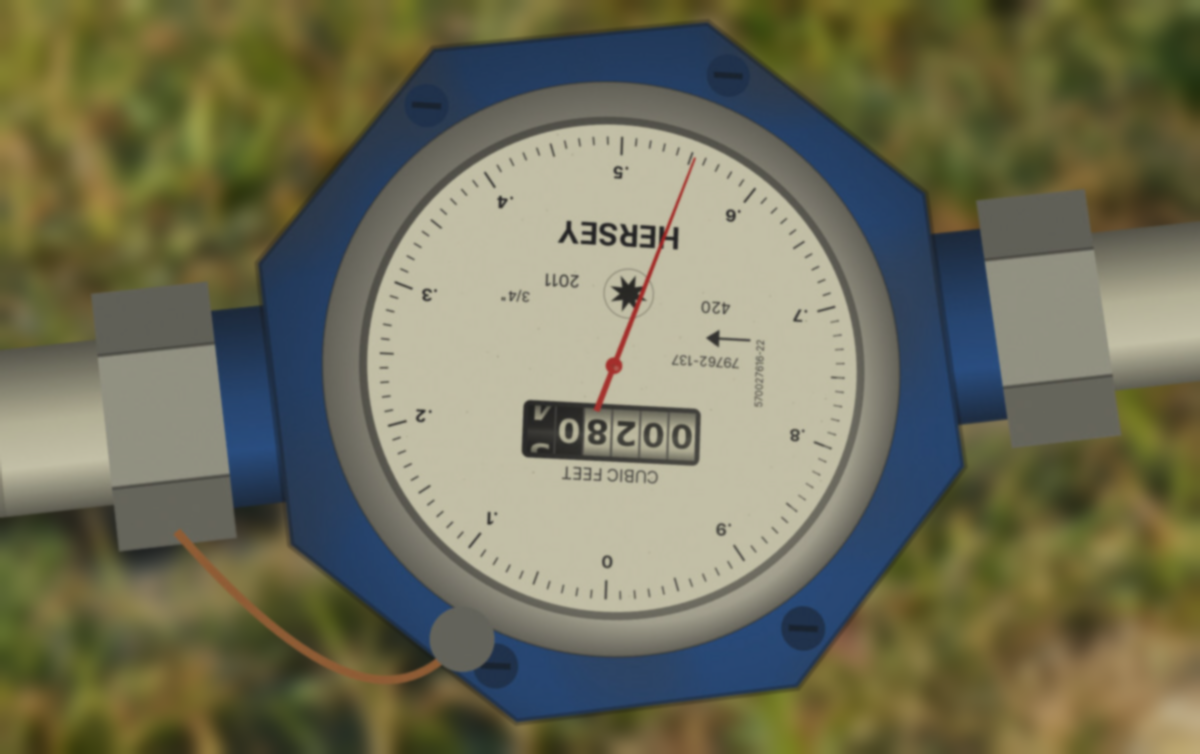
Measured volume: ft³ 2803.55
